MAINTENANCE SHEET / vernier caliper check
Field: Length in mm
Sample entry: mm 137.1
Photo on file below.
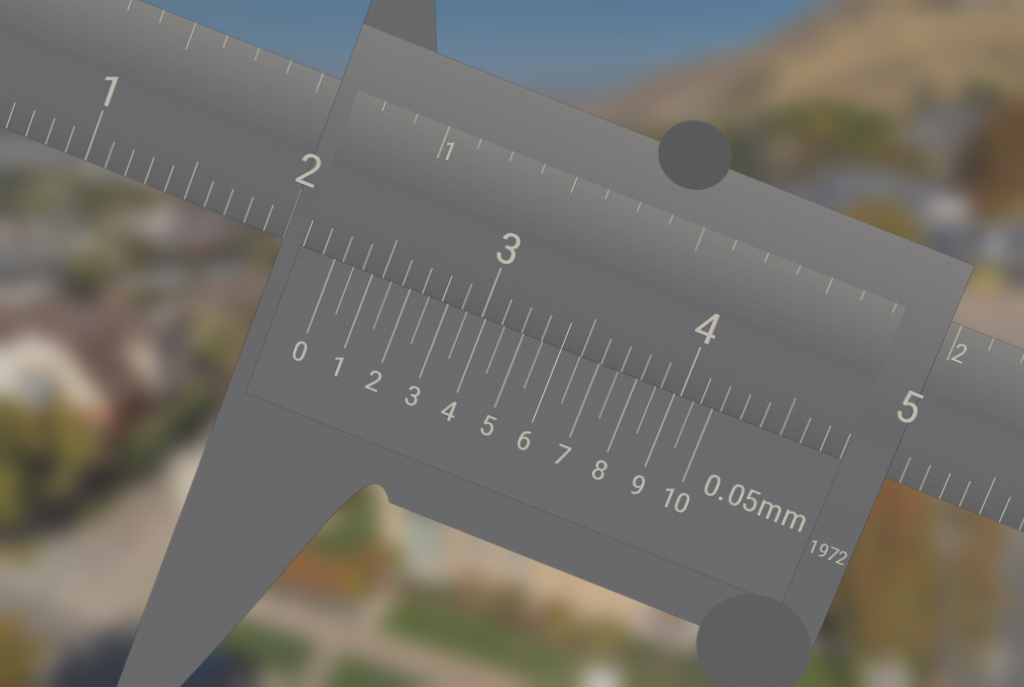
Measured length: mm 22.6
